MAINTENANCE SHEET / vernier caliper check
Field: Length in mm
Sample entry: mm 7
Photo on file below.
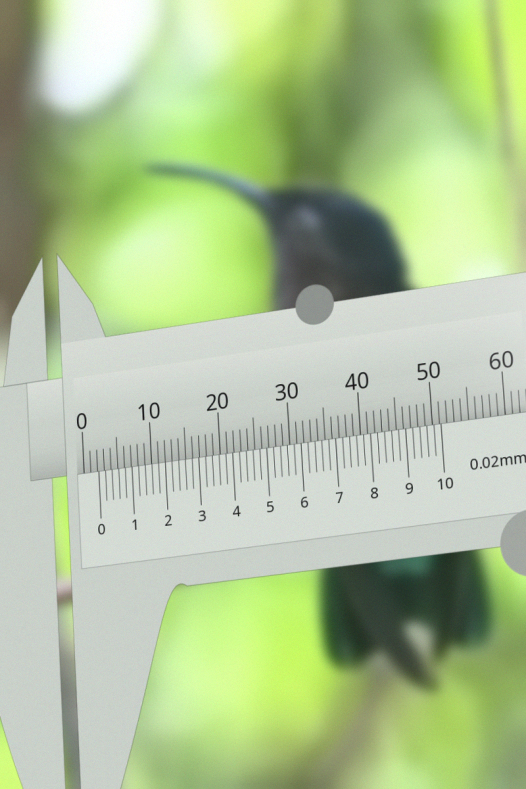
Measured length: mm 2.2
